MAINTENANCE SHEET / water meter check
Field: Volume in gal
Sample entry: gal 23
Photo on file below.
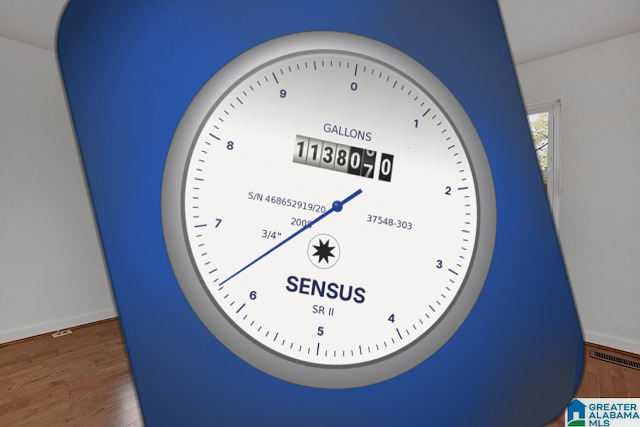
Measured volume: gal 1138066.3
